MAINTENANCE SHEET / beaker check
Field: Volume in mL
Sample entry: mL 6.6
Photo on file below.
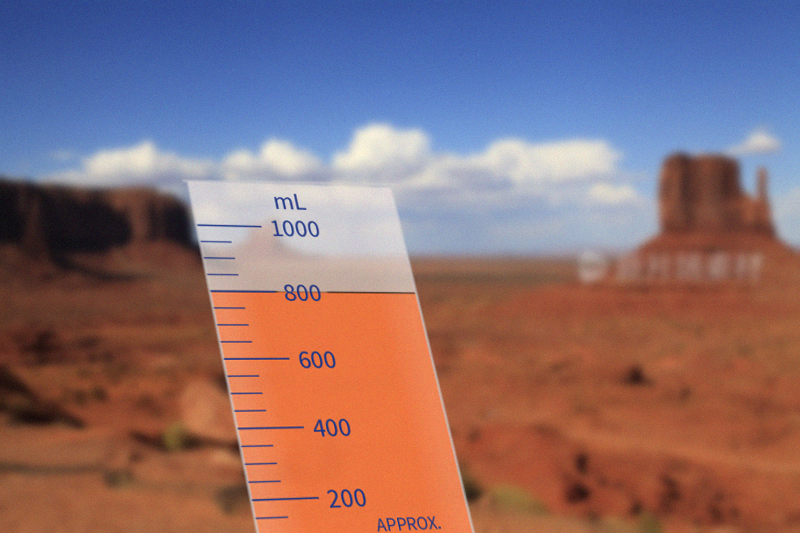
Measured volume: mL 800
